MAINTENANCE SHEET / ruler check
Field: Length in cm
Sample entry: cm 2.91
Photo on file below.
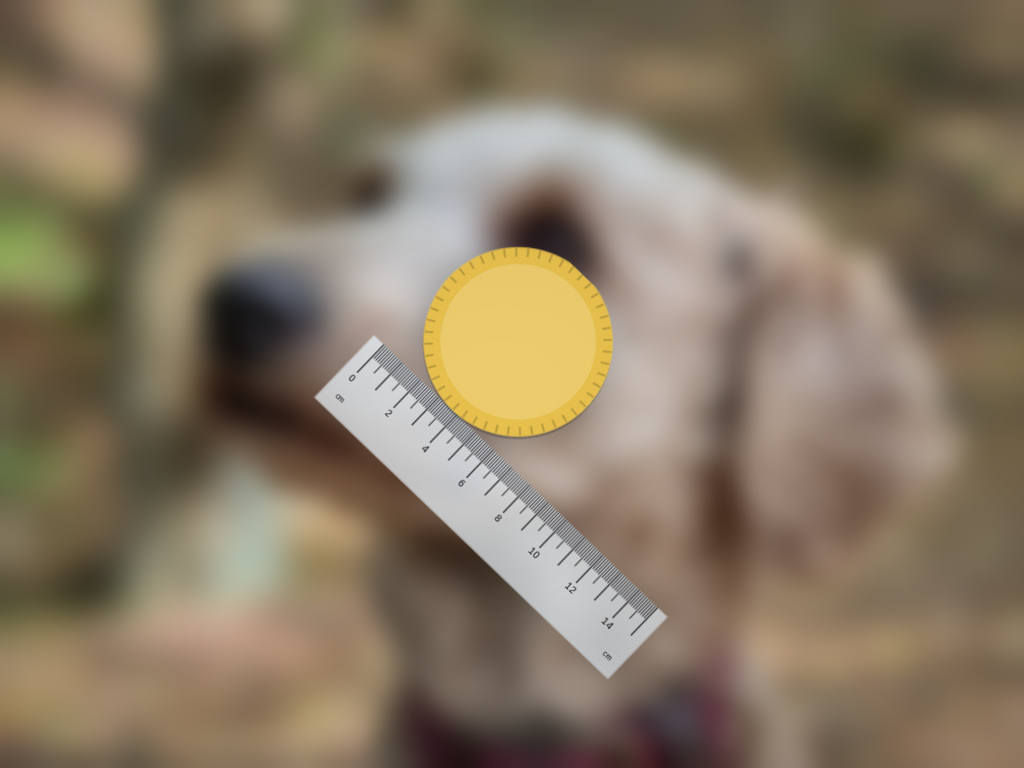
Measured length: cm 7.5
